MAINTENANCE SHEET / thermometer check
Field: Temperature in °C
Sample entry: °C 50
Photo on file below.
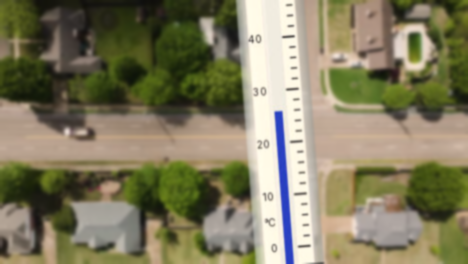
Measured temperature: °C 26
